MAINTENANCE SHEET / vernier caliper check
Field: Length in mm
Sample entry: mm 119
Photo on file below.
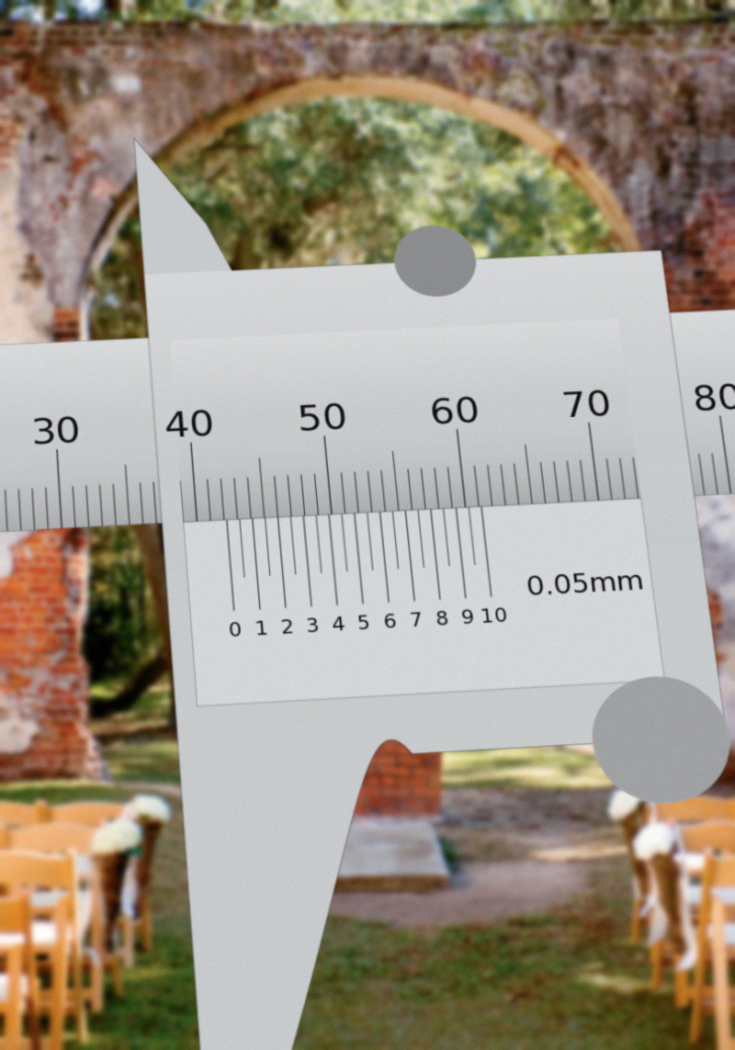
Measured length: mm 42.2
